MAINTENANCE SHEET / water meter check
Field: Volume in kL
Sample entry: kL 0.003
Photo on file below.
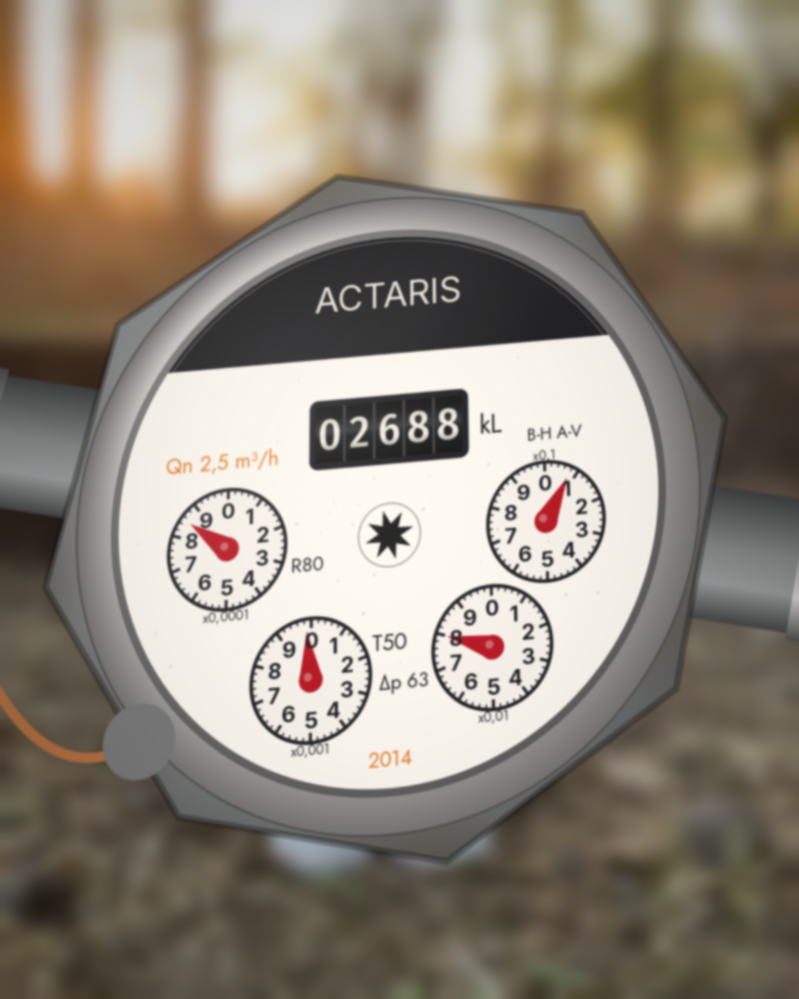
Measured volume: kL 2688.0798
